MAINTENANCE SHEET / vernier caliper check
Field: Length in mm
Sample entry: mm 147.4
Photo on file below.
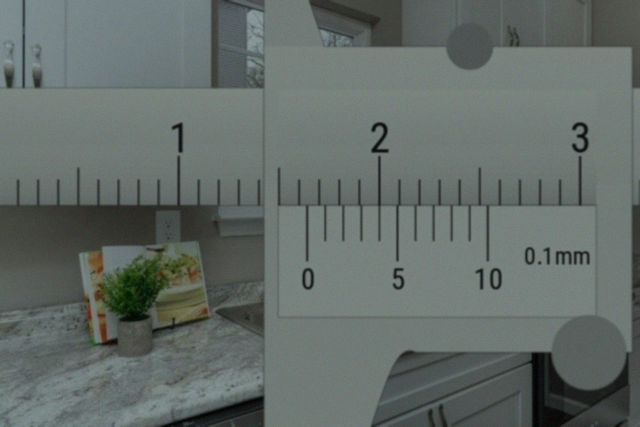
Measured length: mm 16.4
